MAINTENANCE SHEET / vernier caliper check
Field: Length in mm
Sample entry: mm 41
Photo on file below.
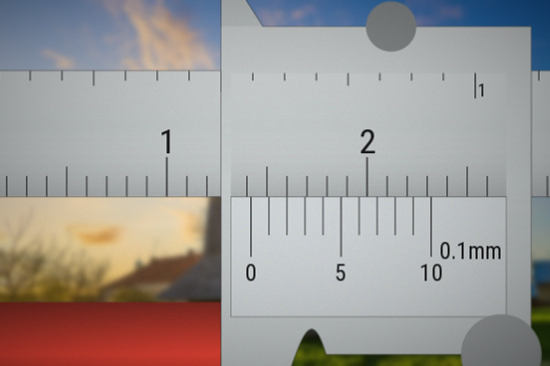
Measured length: mm 14.2
